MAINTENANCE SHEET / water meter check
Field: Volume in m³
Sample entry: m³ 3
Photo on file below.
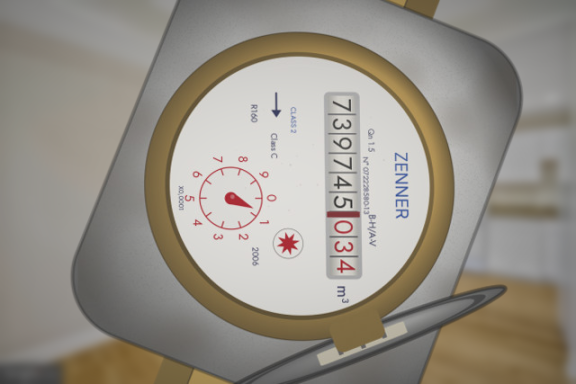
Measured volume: m³ 739745.0340
